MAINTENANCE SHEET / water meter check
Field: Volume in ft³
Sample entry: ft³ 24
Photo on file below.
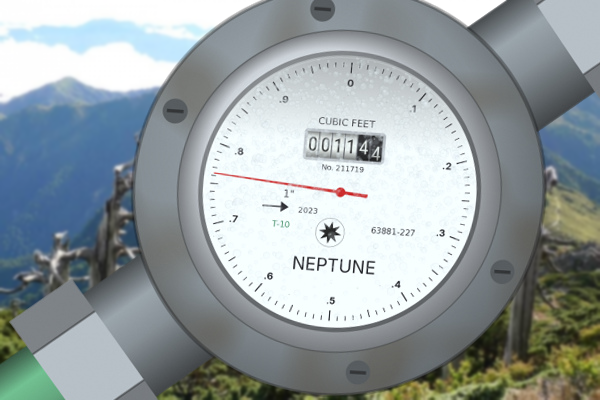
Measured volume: ft³ 1143.76
